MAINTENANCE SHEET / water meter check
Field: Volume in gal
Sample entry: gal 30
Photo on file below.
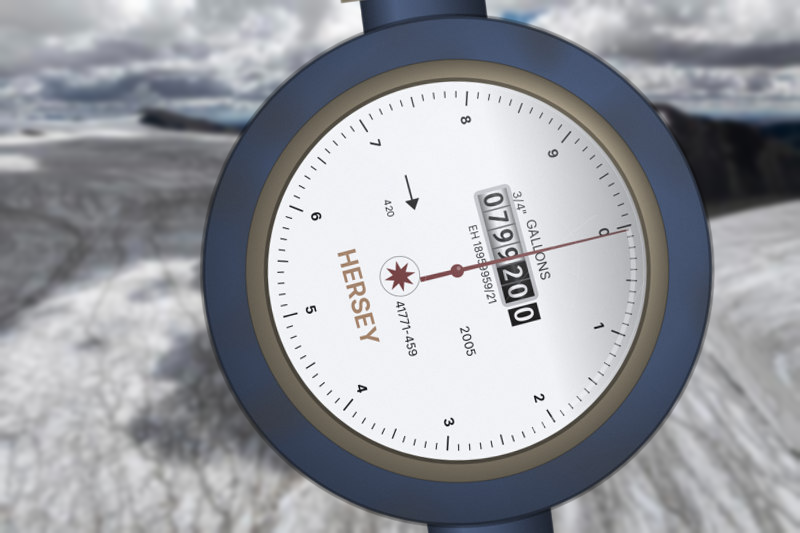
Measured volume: gal 799200.0
